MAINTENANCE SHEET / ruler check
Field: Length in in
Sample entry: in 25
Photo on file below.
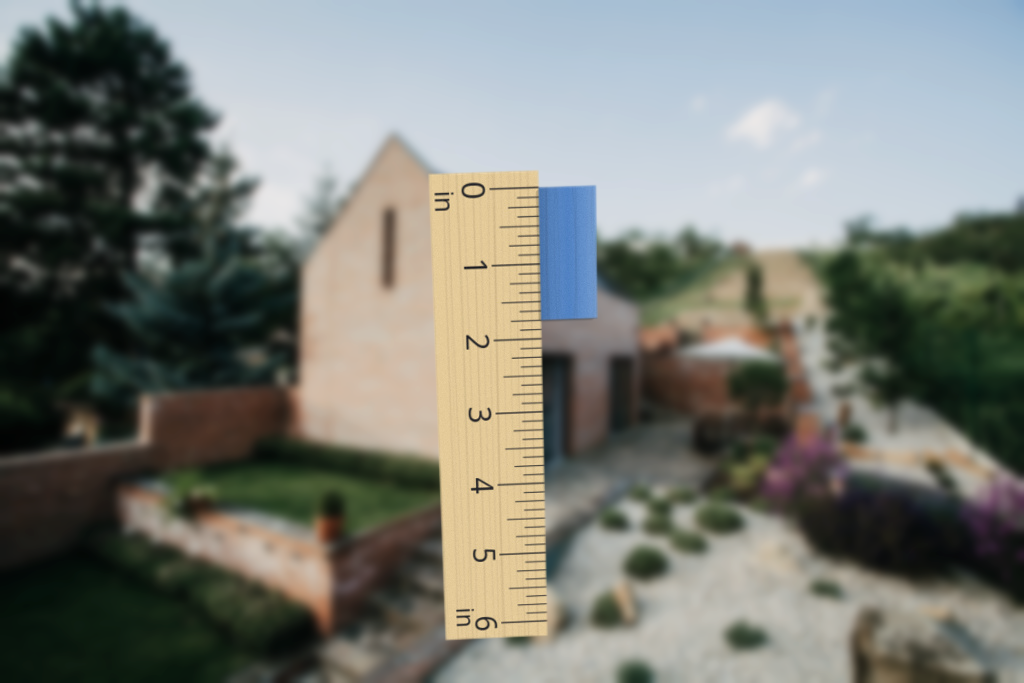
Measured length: in 1.75
